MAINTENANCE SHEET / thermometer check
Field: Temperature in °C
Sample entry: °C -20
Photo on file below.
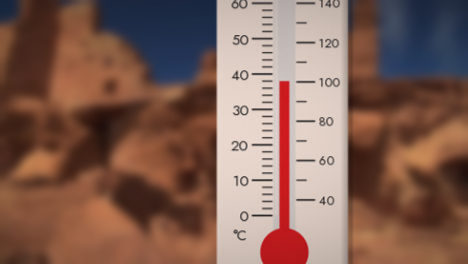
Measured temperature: °C 38
